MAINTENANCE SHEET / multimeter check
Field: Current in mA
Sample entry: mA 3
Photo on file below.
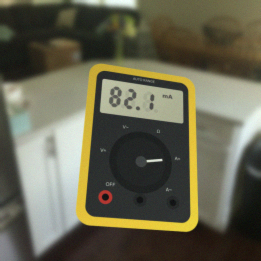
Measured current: mA 82.1
